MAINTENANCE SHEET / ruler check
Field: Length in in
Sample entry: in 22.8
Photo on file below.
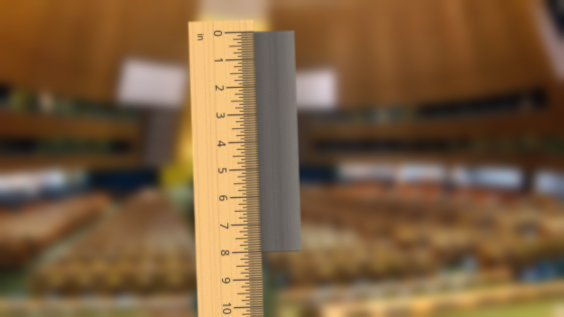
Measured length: in 8
